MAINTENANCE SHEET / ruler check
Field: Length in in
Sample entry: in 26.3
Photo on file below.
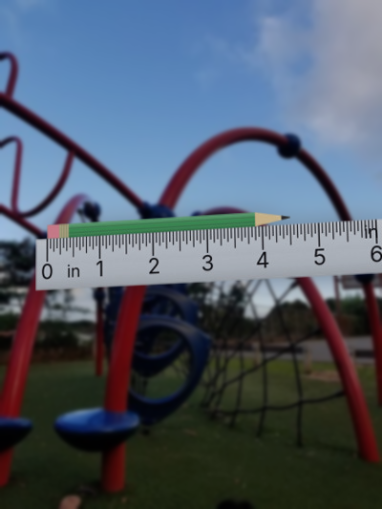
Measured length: in 4.5
